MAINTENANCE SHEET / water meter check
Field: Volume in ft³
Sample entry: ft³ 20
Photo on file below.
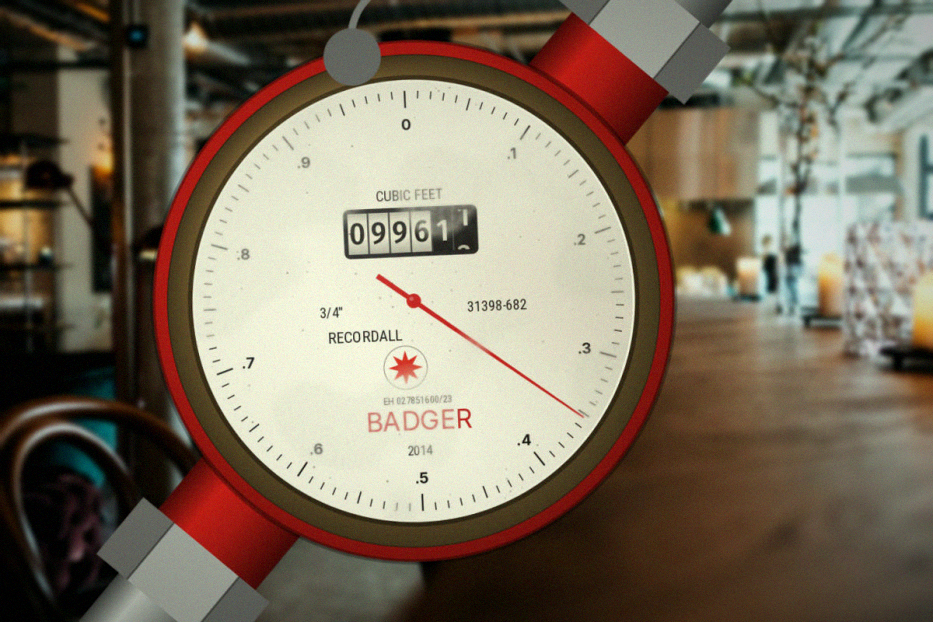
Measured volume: ft³ 99611.35
